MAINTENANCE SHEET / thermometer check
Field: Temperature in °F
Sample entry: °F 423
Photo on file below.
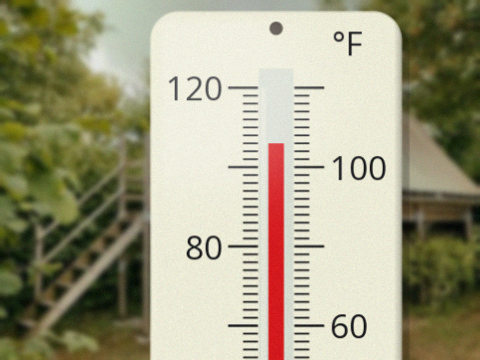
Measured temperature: °F 106
